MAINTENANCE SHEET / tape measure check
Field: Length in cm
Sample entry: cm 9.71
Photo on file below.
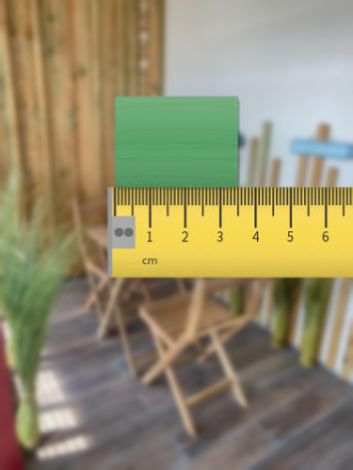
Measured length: cm 3.5
